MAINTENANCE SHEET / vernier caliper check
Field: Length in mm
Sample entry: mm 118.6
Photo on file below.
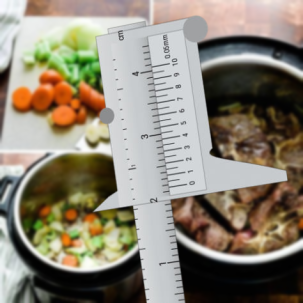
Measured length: mm 21.6
